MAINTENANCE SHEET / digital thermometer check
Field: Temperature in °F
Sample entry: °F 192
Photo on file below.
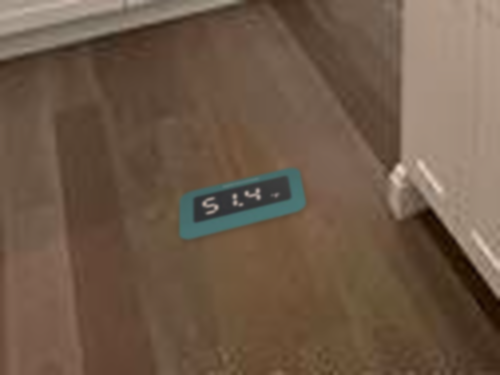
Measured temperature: °F 51.4
